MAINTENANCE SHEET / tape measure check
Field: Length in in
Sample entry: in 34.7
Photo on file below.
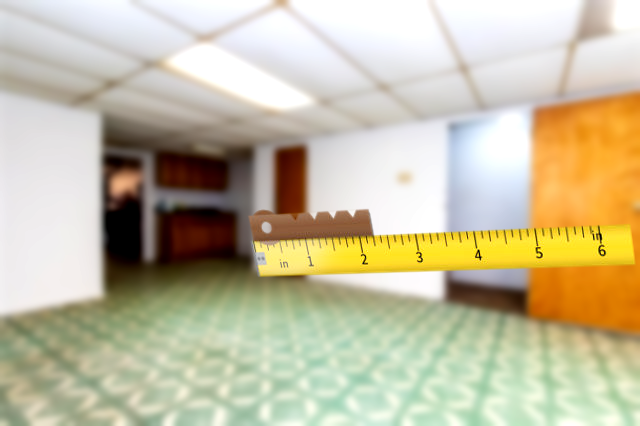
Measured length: in 2.25
